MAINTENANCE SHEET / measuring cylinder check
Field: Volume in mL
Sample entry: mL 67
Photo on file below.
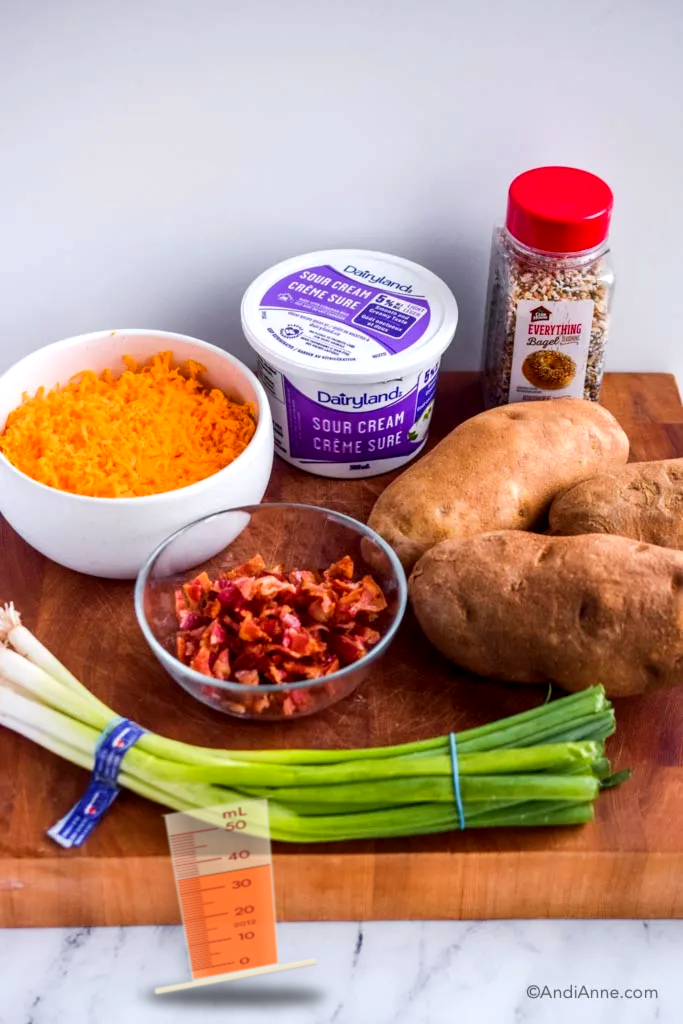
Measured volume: mL 35
